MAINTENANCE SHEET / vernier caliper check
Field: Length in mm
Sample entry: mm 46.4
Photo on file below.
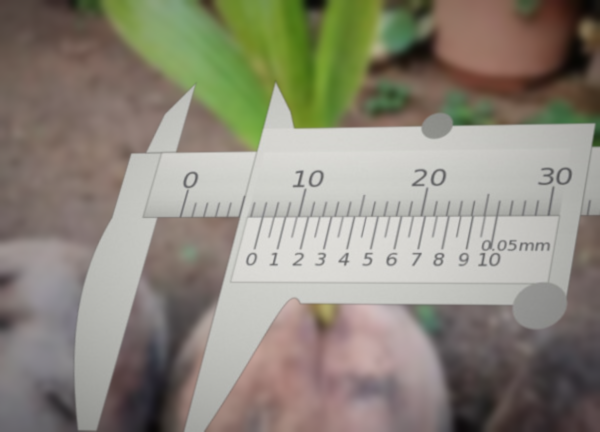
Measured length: mm 7.0
